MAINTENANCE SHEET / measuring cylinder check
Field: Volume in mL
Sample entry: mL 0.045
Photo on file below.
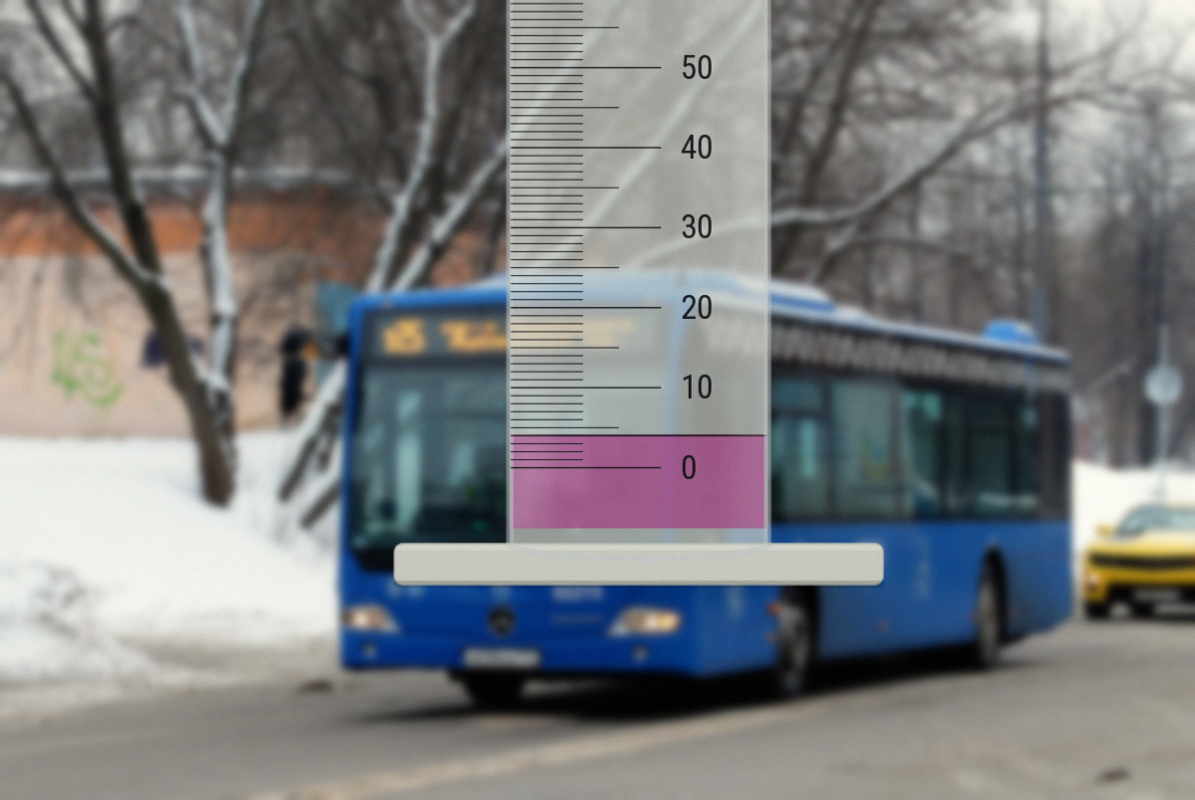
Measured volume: mL 4
